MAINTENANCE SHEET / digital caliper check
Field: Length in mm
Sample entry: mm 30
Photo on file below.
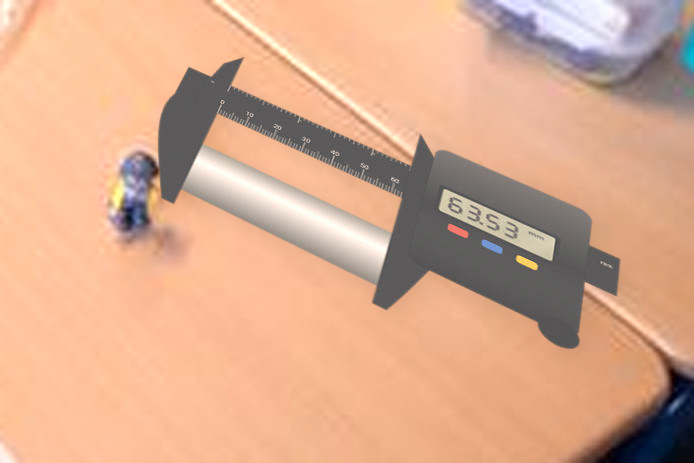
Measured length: mm 63.53
